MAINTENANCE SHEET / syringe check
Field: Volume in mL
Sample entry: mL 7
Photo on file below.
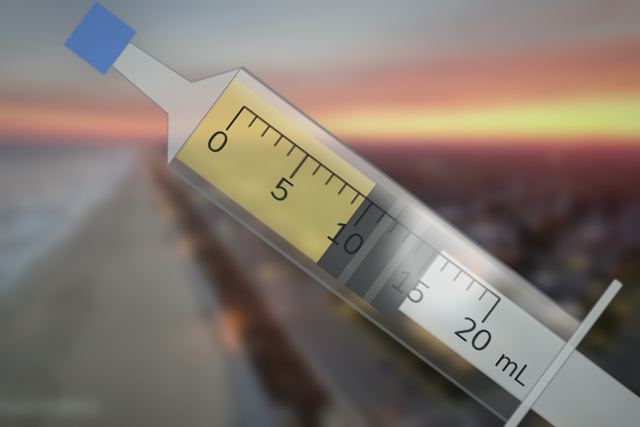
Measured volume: mL 9.5
